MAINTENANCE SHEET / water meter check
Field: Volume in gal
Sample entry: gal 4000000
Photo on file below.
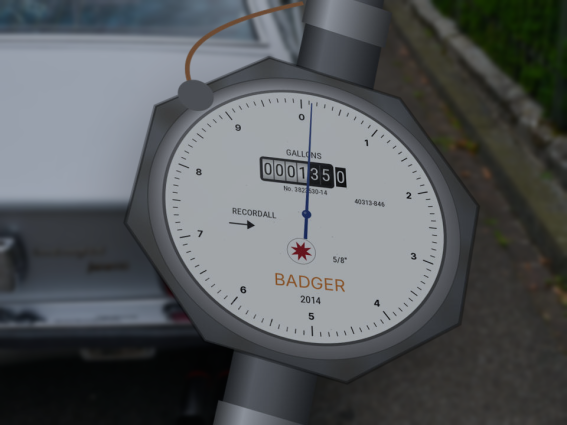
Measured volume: gal 1350.1
